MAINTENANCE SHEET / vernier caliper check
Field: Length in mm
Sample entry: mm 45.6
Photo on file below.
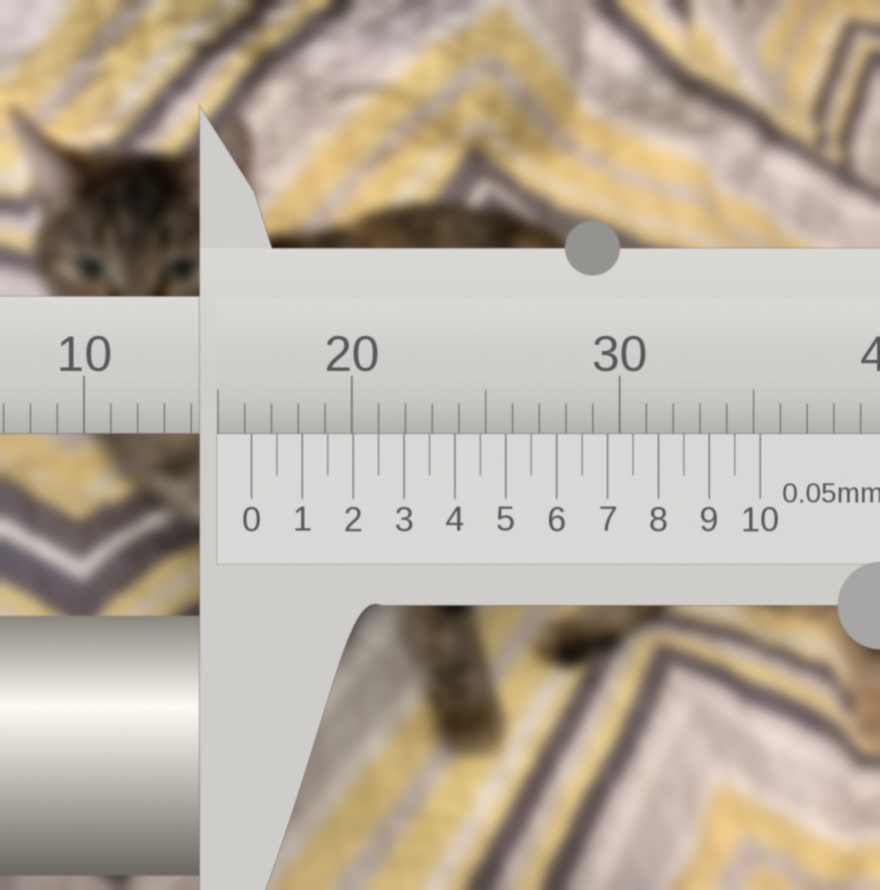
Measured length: mm 16.25
